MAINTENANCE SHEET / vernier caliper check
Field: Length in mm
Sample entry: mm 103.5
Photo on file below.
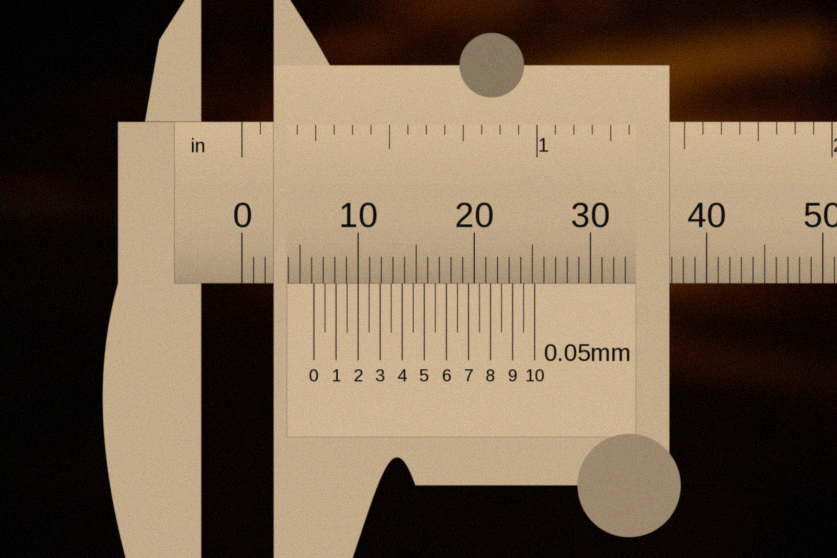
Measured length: mm 6.2
